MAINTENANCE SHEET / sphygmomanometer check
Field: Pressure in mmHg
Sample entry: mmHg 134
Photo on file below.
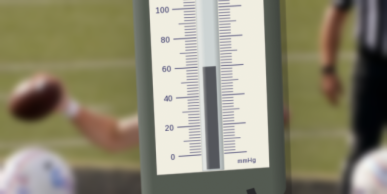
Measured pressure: mmHg 60
